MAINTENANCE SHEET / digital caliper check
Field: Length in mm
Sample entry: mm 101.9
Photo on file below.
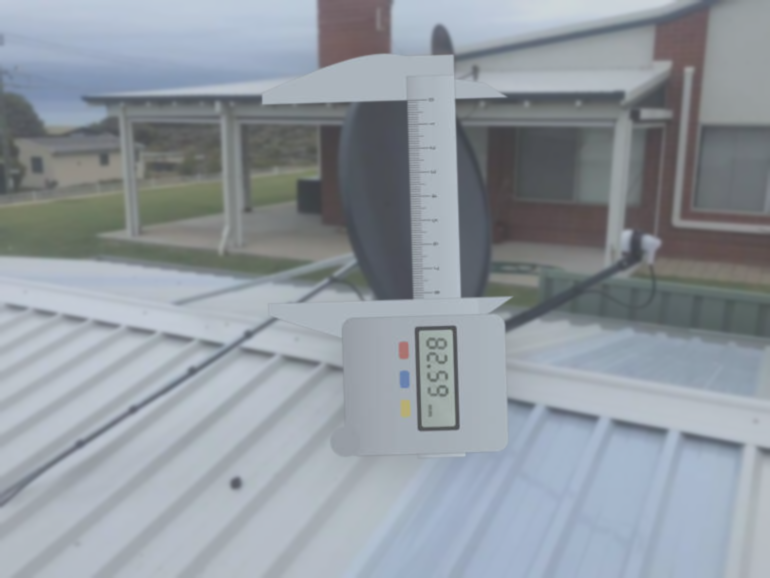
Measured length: mm 82.59
